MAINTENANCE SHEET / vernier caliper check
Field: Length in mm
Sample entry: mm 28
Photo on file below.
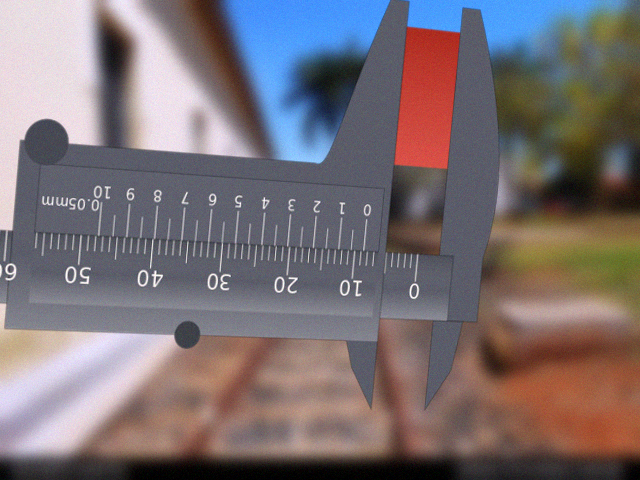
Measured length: mm 8.6
